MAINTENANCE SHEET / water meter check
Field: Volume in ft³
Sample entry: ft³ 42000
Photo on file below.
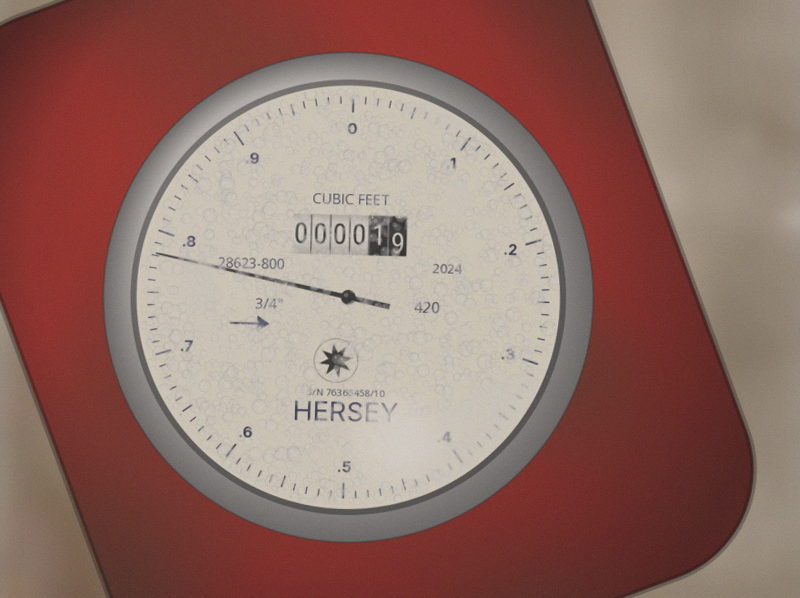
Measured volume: ft³ 18.78
